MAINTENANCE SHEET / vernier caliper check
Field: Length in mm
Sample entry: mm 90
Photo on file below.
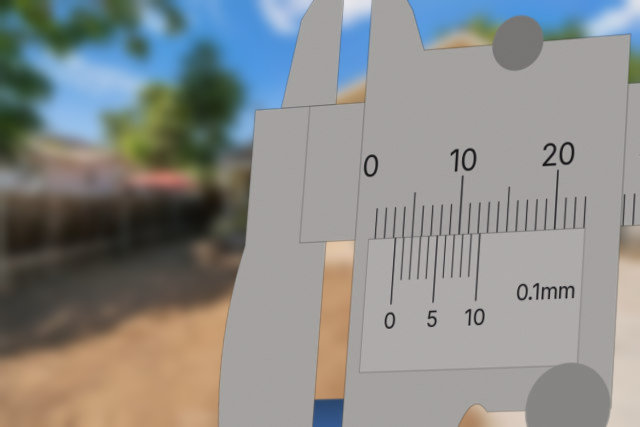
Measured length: mm 3.2
